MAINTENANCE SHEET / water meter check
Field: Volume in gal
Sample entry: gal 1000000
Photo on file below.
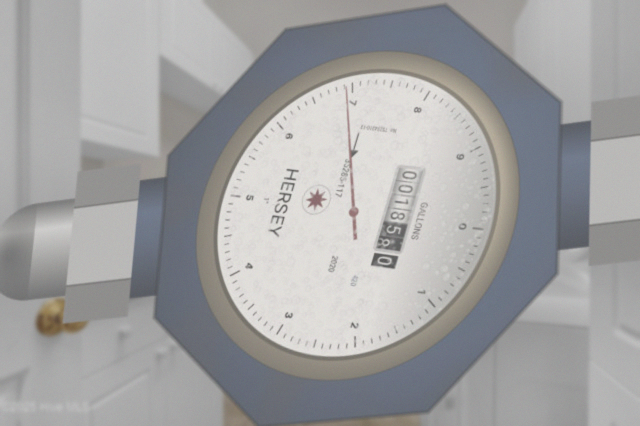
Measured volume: gal 18576.9
